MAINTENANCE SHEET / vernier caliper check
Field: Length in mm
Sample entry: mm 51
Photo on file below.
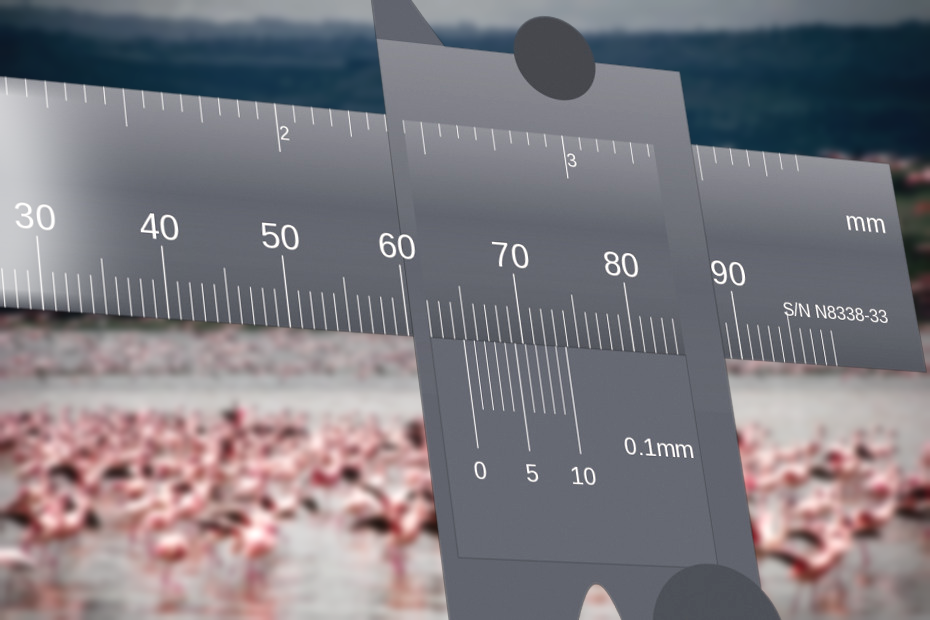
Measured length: mm 64.8
